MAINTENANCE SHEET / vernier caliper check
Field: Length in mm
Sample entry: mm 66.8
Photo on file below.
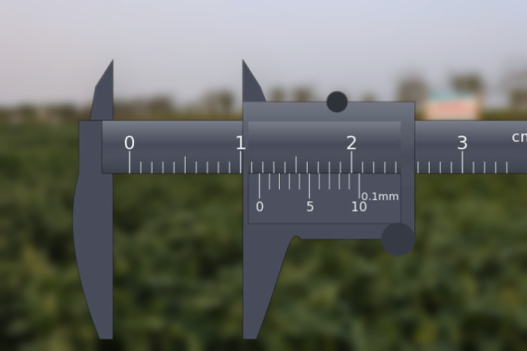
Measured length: mm 11.7
